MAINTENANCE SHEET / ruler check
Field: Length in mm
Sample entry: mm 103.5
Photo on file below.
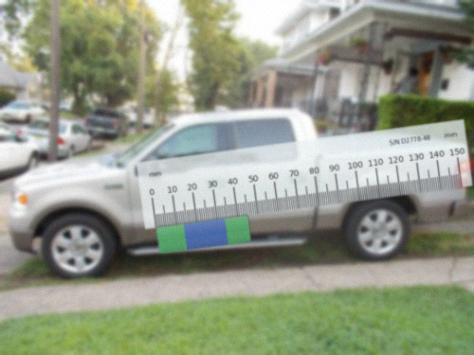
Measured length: mm 45
